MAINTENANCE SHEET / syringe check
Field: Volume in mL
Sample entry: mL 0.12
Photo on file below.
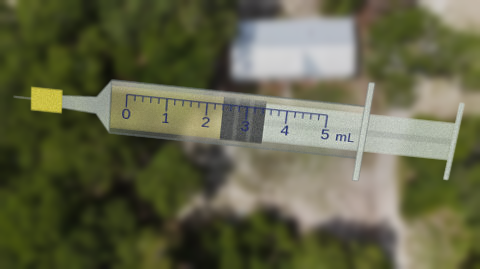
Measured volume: mL 2.4
